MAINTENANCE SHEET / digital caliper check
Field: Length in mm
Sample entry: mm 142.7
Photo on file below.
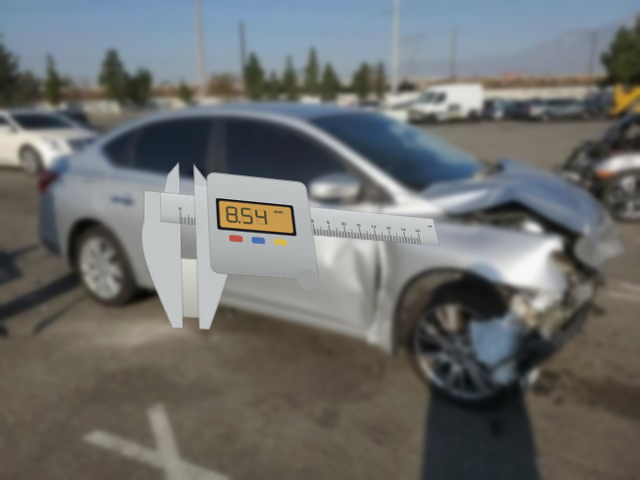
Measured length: mm 8.54
